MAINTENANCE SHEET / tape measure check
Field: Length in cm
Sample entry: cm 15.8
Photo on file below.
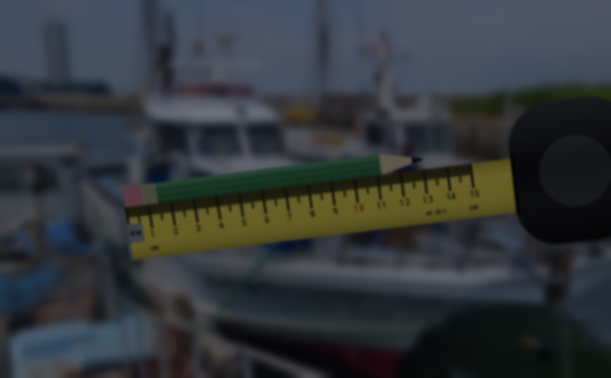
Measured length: cm 13
